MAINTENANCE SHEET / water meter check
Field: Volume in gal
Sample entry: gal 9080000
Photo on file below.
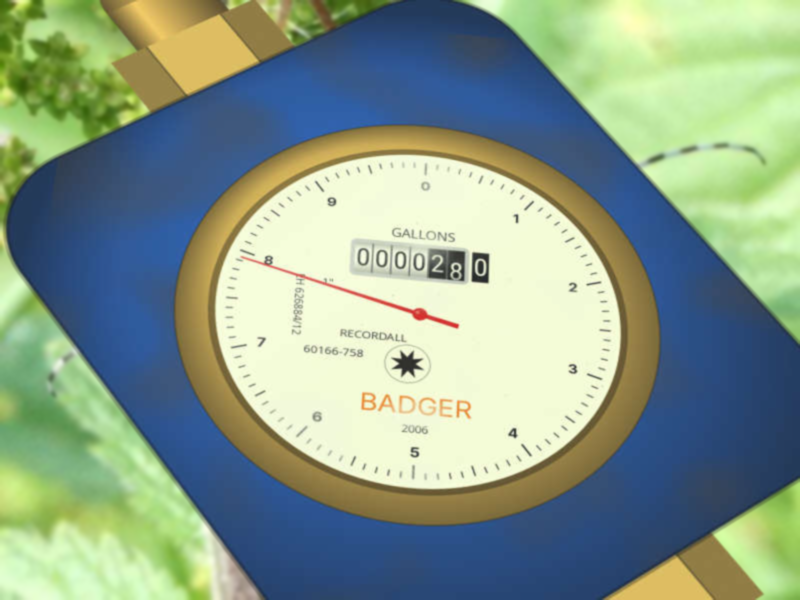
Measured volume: gal 277.9
